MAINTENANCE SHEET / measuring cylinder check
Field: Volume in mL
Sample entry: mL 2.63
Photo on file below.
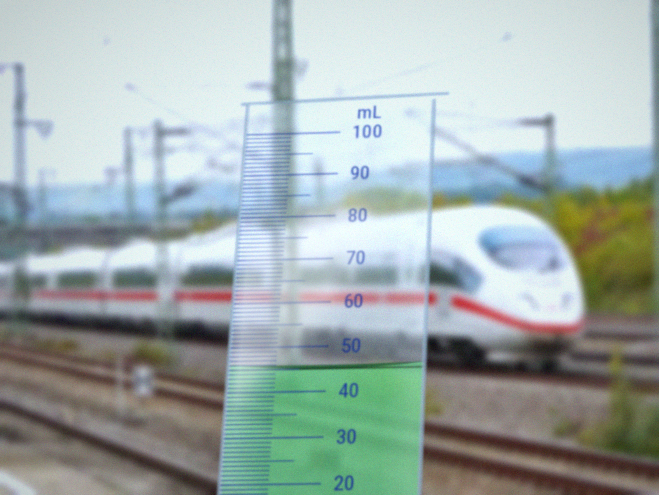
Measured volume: mL 45
